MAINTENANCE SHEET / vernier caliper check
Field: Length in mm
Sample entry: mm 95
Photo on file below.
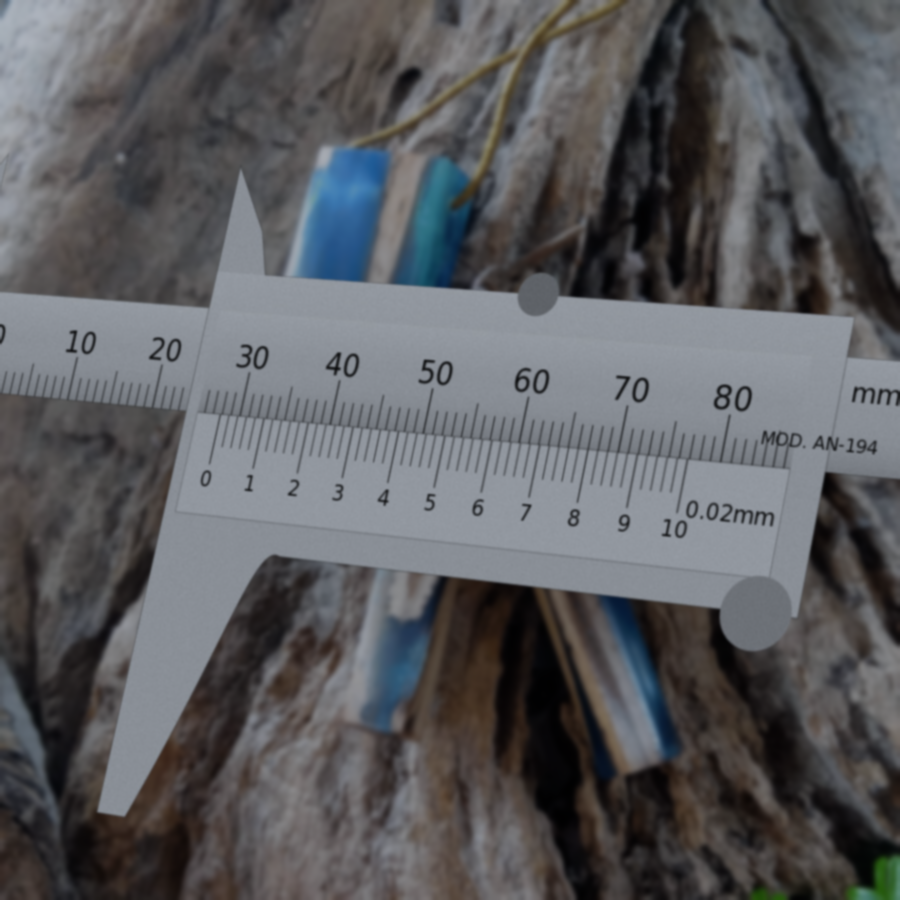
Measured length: mm 27.8
